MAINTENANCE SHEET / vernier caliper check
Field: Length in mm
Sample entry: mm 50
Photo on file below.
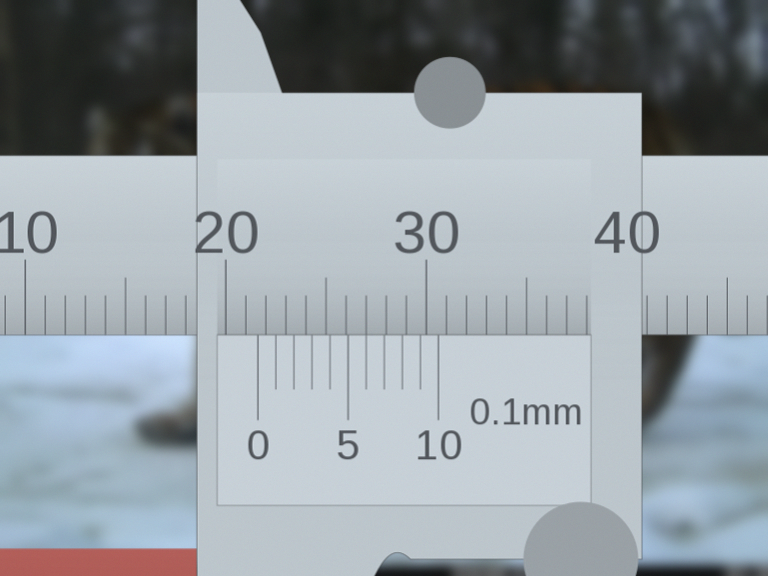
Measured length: mm 21.6
